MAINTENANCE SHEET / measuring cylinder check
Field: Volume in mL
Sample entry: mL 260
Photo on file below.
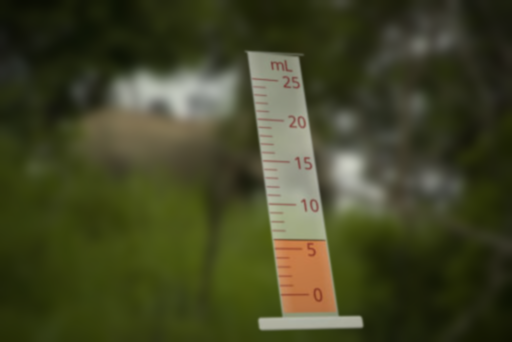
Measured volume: mL 6
